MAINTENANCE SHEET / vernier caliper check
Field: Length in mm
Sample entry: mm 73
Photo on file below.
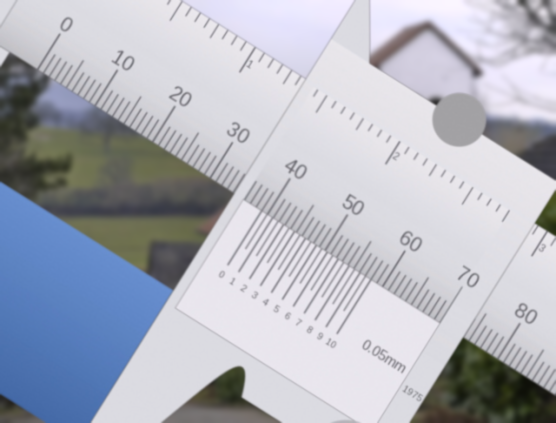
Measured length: mm 39.0
